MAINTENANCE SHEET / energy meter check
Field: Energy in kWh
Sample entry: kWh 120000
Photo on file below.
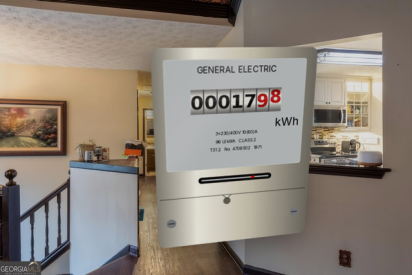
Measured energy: kWh 17.98
